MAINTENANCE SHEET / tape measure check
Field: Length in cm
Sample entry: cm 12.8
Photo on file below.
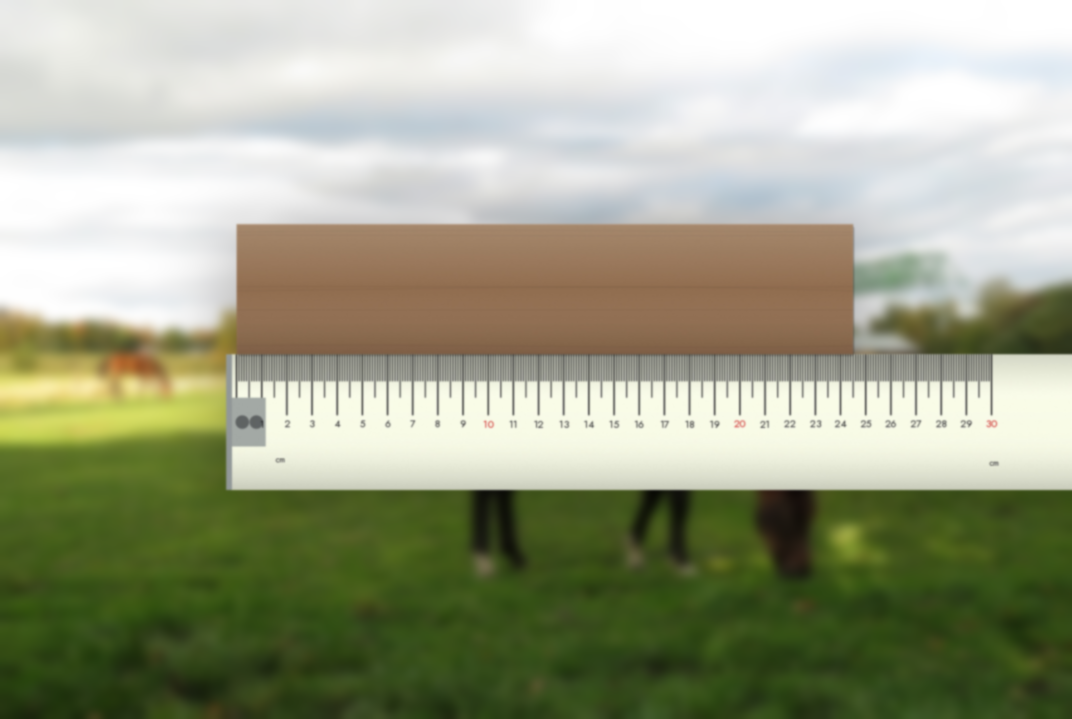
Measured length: cm 24.5
